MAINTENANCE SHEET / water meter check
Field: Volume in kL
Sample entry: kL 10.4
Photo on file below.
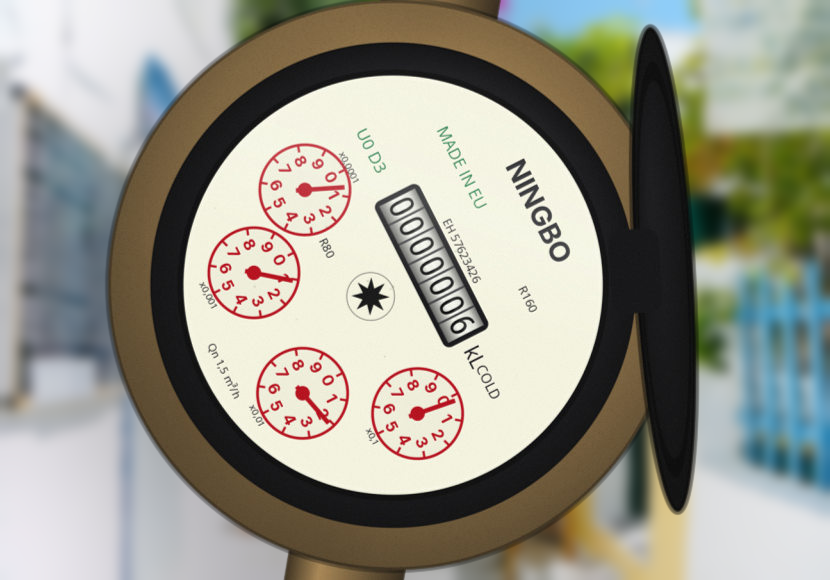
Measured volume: kL 6.0210
